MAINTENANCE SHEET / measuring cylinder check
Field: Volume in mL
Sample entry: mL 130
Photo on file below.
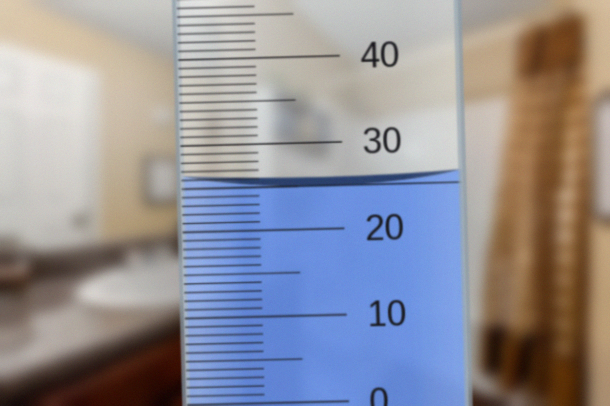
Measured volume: mL 25
